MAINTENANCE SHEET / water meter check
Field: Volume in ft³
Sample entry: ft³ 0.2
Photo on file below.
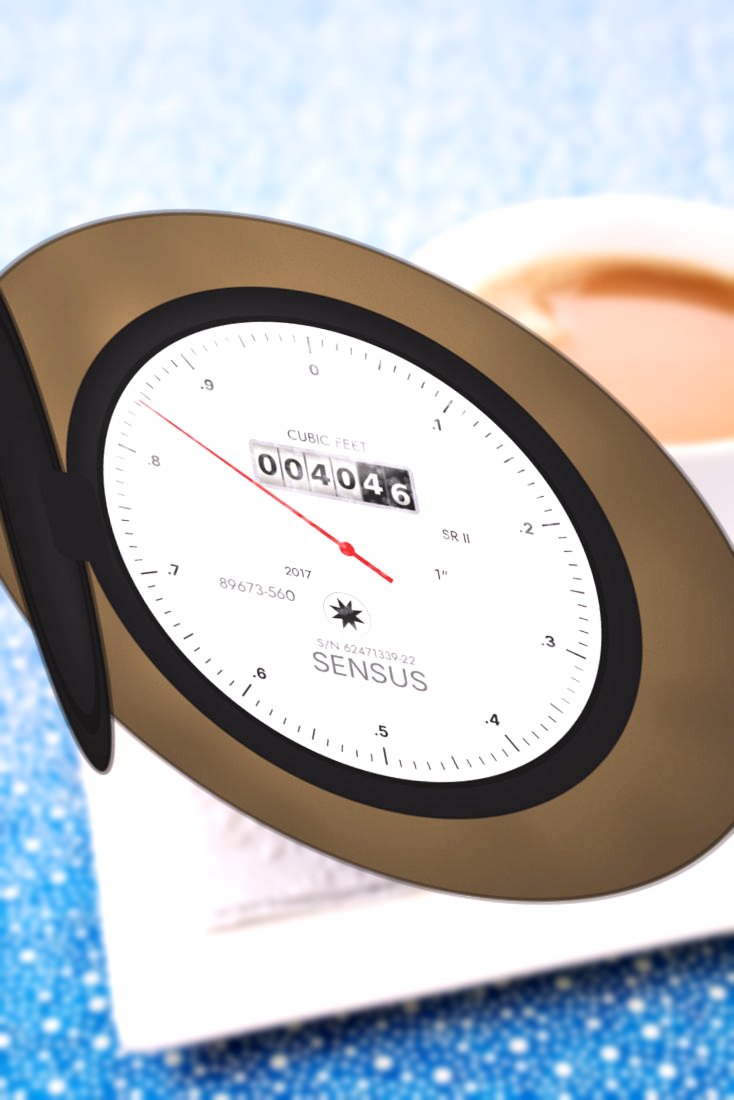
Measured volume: ft³ 4045.84
